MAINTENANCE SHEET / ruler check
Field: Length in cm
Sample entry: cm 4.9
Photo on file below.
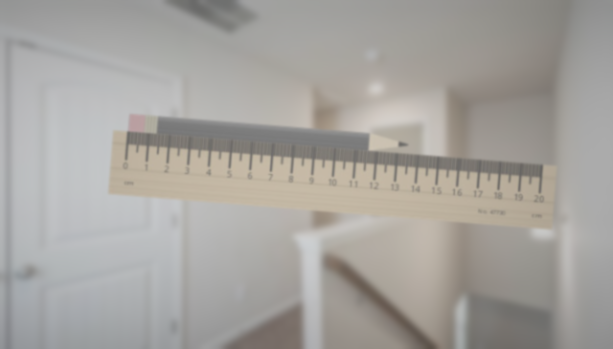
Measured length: cm 13.5
